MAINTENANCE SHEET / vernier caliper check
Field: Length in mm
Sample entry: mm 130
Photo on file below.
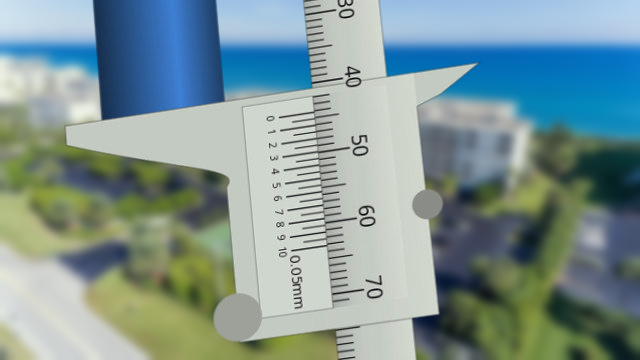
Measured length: mm 44.2
